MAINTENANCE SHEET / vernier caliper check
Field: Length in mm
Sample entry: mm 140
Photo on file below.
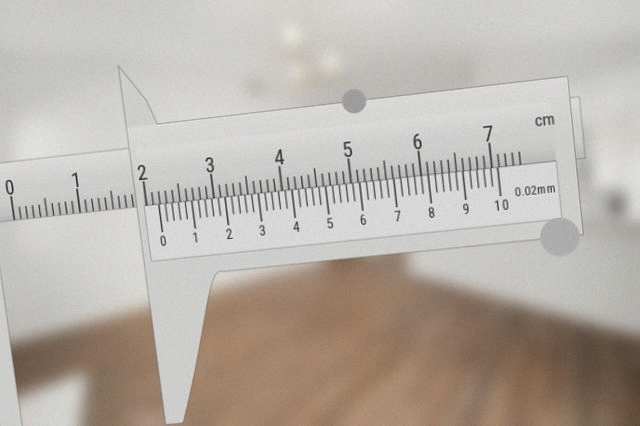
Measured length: mm 21.8
